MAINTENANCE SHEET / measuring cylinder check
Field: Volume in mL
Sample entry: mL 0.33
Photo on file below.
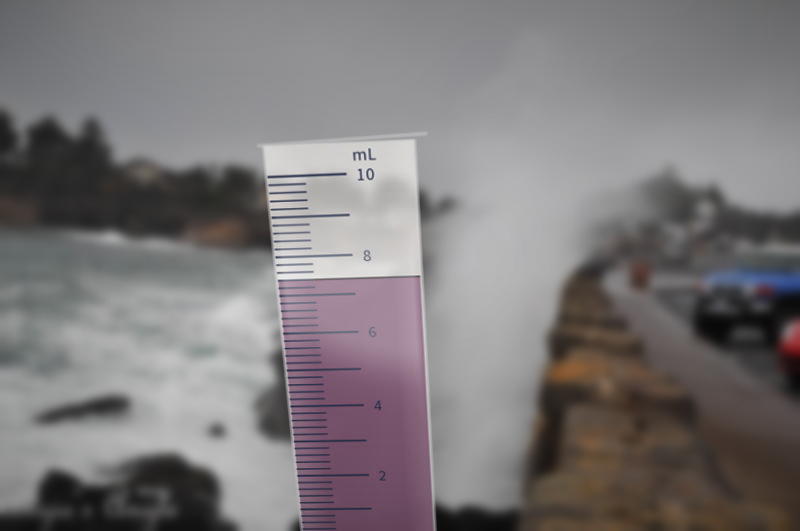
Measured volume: mL 7.4
